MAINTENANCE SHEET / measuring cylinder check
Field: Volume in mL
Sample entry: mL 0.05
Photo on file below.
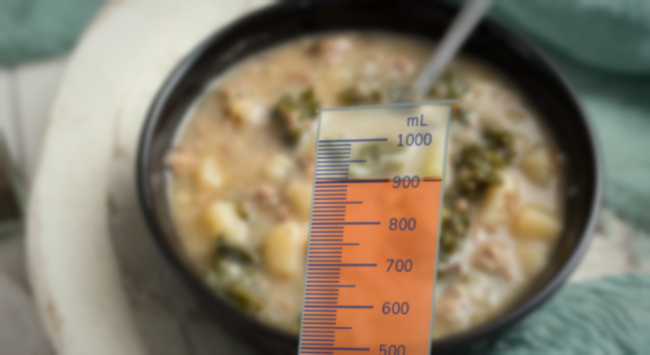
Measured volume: mL 900
